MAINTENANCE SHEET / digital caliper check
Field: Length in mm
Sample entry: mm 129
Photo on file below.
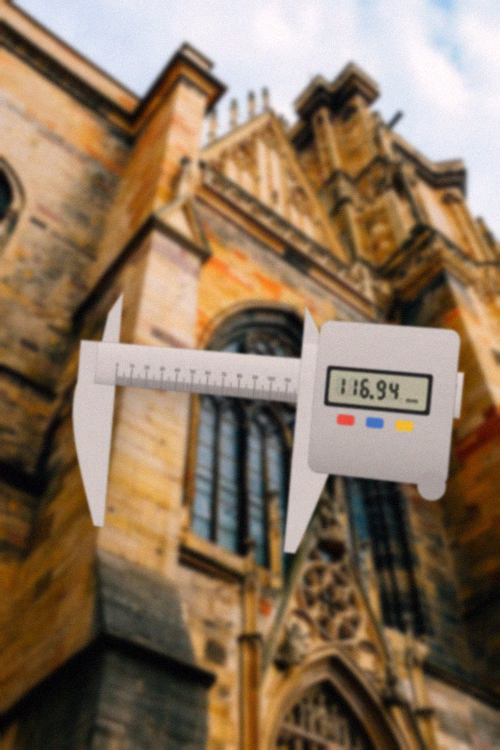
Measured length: mm 116.94
